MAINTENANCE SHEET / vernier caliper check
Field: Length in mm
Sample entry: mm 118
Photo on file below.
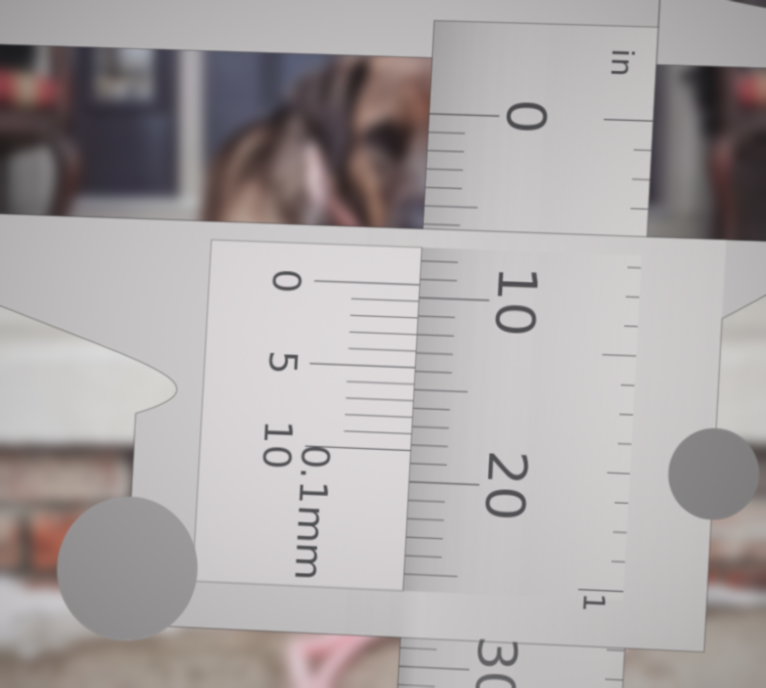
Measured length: mm 9.3
